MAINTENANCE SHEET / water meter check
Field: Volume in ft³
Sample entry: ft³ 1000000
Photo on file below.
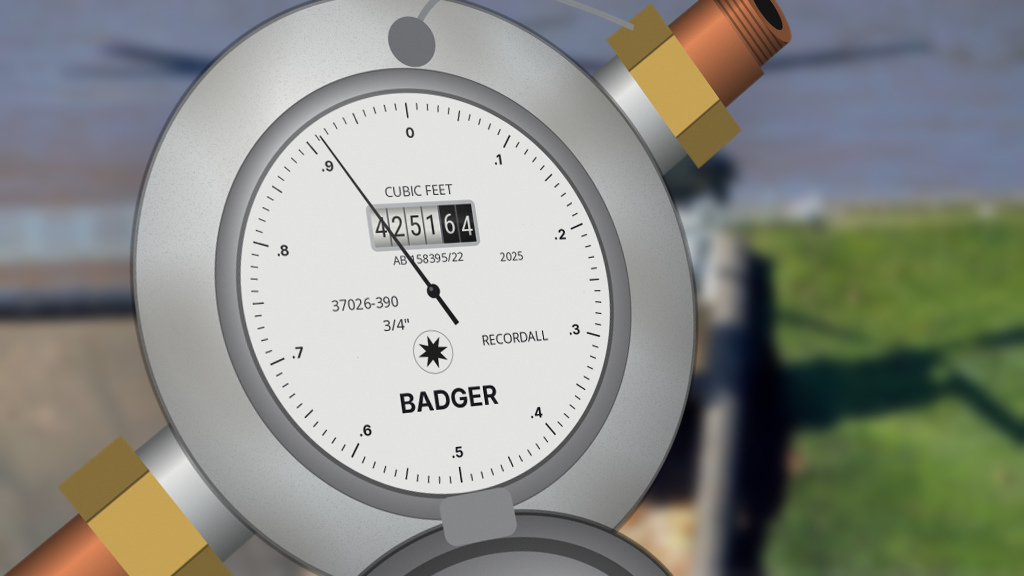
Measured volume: ft³ 425163.91
